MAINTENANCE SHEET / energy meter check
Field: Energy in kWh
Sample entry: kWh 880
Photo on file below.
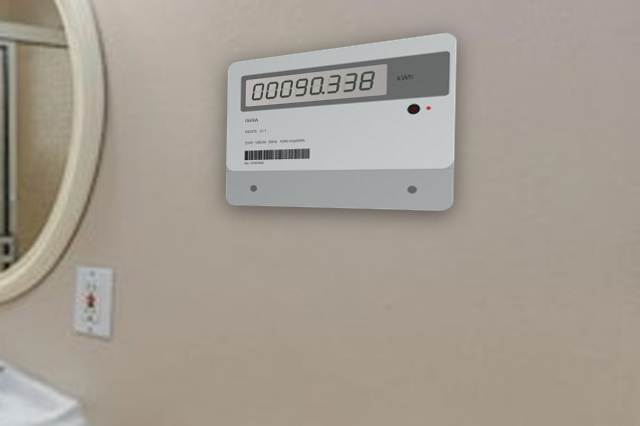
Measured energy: kWh 90.338
